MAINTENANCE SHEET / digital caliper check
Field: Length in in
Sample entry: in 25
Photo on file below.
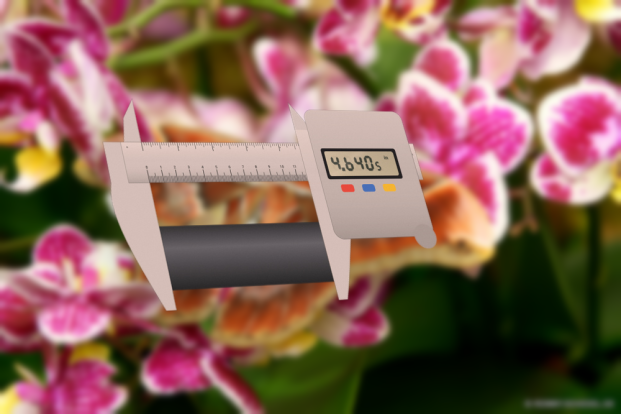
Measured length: in 4.6405
